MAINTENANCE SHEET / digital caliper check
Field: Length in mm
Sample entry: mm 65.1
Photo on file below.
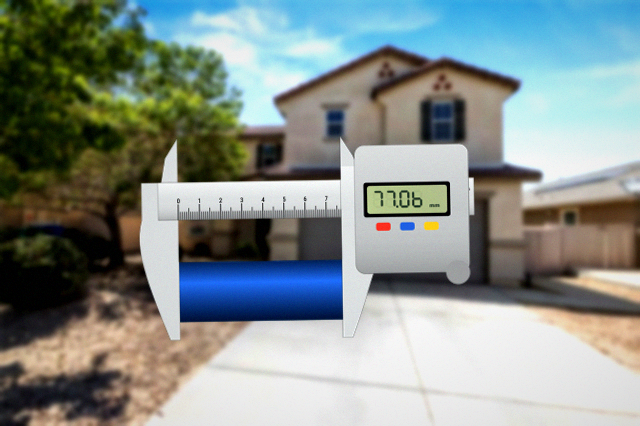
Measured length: mm 77.06
